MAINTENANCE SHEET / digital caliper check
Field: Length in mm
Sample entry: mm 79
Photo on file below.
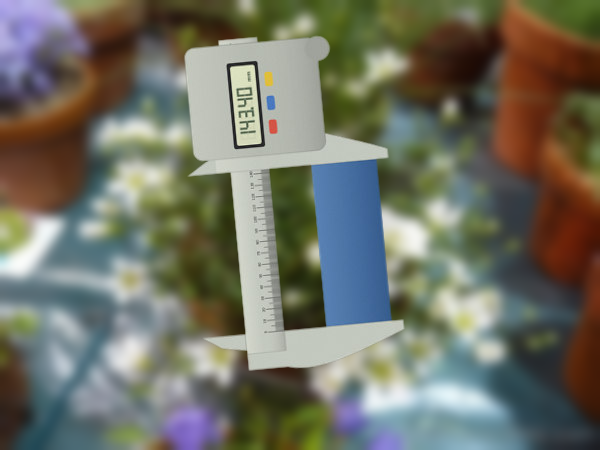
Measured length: mm 143.40
